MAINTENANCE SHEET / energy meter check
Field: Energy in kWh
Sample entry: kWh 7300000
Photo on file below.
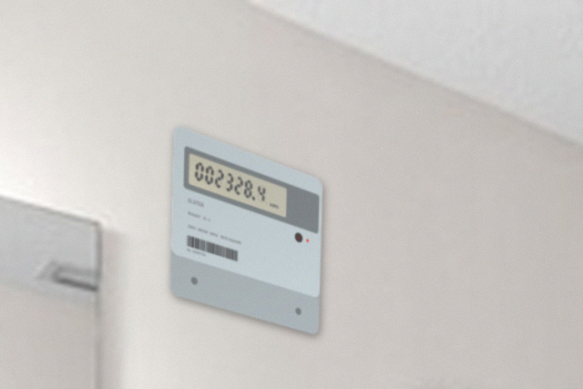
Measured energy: kWh 2328.4
